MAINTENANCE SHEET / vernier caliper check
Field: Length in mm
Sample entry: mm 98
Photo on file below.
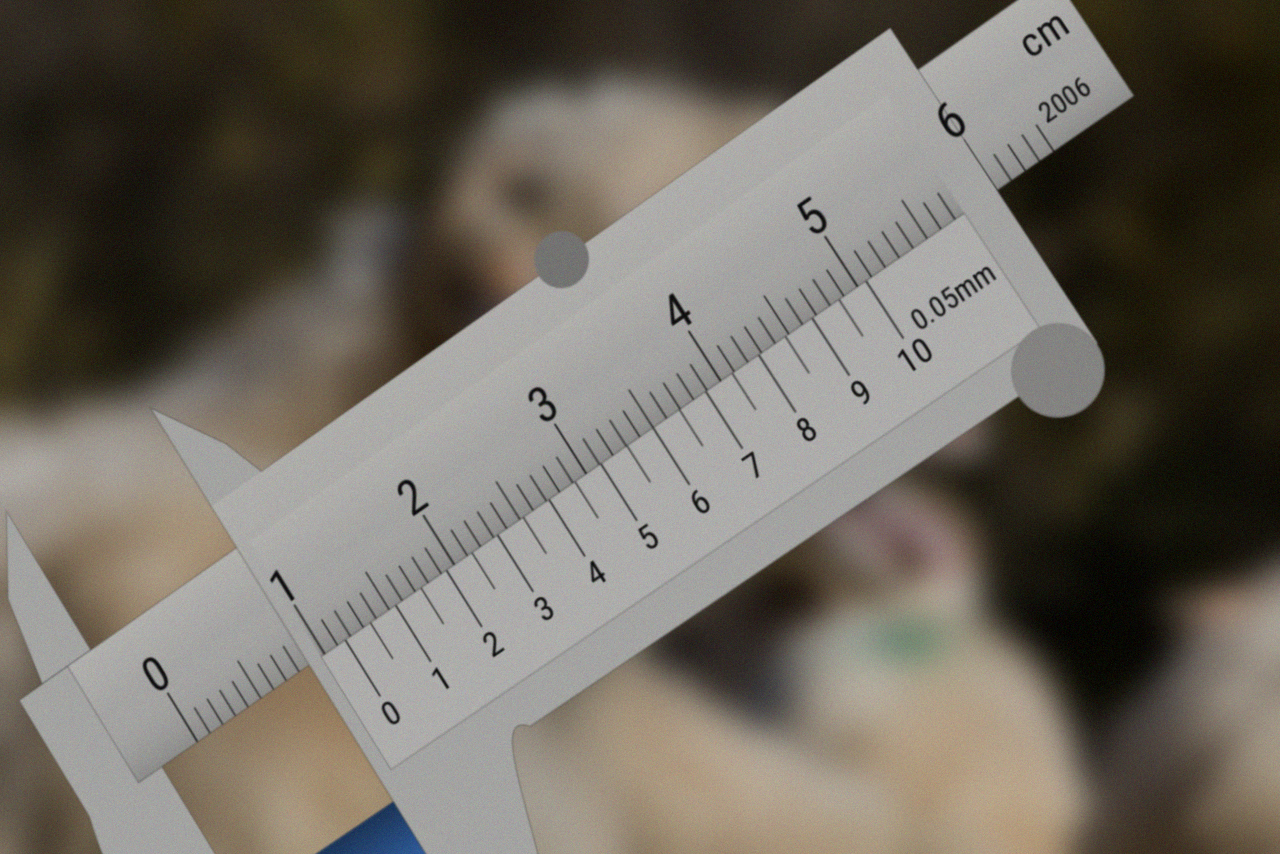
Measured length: mm 11.6
